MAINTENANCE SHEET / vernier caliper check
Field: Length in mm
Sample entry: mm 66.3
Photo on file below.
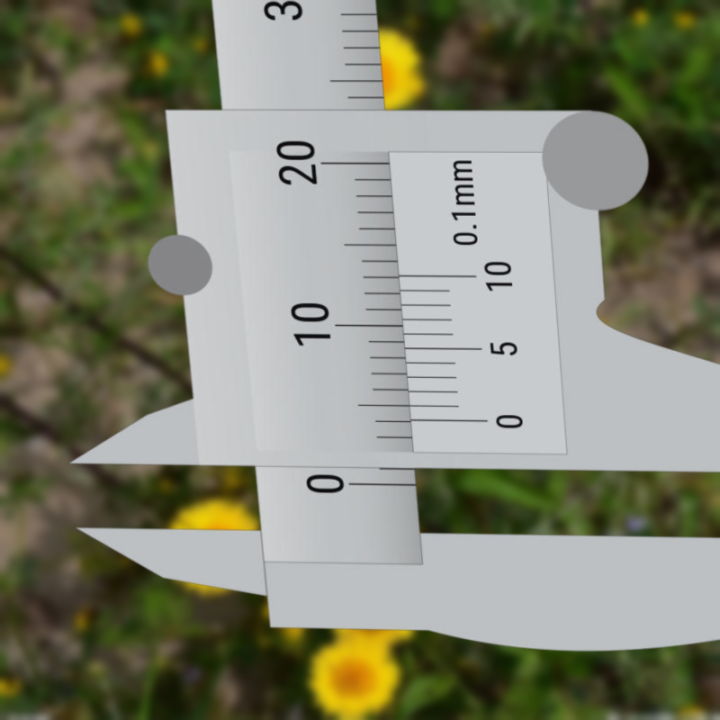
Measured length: mm 4.1
